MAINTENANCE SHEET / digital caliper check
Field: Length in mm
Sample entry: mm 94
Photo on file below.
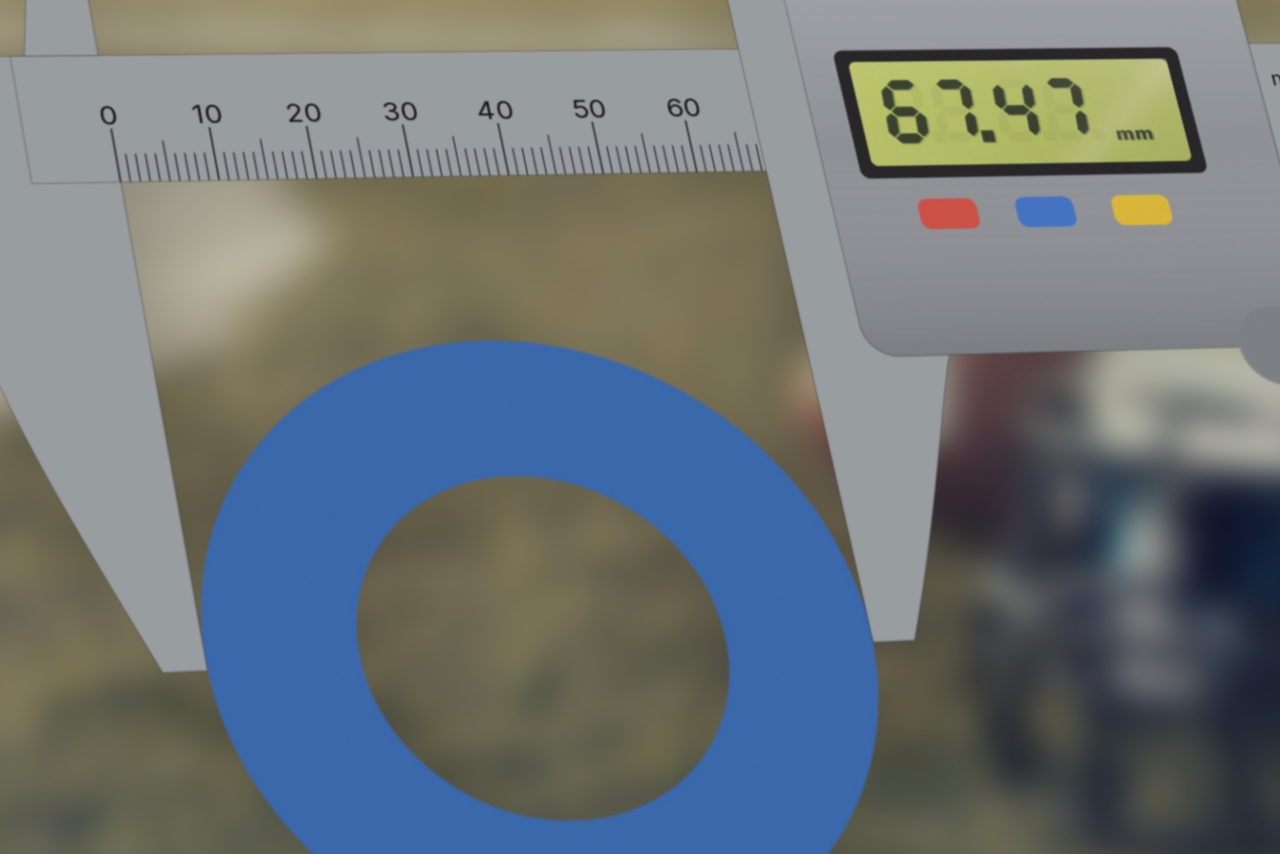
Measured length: mm 67.47
